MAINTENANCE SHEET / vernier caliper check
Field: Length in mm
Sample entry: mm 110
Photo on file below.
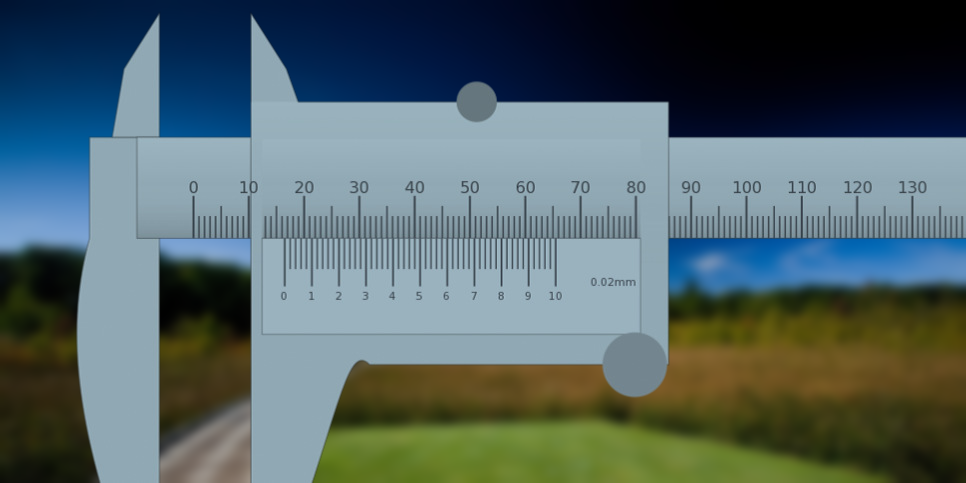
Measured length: mm 16.5
